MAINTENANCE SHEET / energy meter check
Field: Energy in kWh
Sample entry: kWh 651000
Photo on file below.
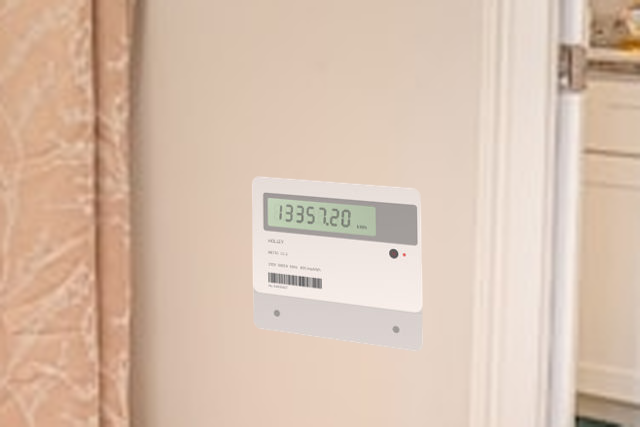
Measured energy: kWh 13357.20
